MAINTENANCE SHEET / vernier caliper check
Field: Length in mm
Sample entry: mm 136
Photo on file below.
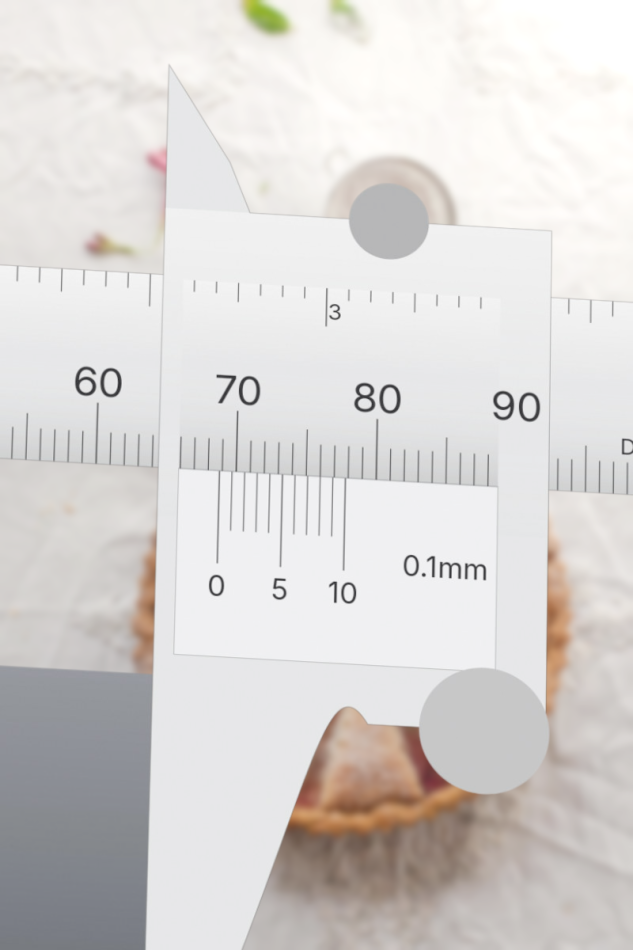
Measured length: mm 68.8
